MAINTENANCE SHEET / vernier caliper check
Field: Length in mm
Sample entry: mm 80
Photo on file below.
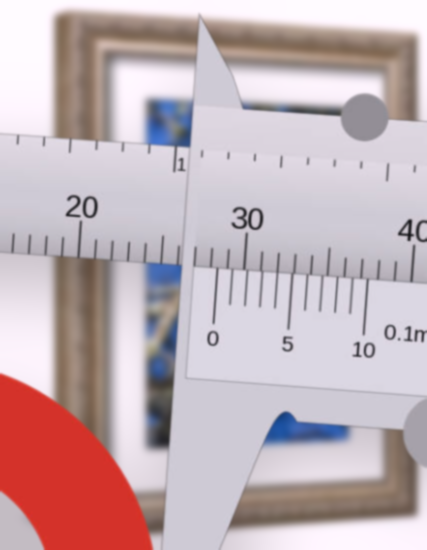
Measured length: mm 28.4
